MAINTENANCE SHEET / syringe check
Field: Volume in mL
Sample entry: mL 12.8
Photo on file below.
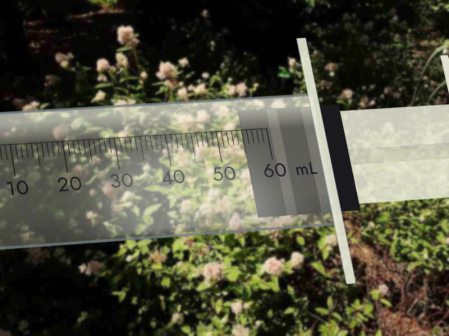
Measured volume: mL 55
